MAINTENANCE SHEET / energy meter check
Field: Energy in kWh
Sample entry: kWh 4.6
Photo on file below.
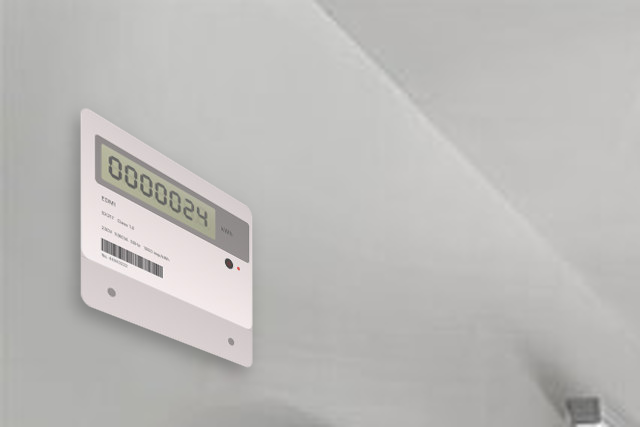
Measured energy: kWh 24
